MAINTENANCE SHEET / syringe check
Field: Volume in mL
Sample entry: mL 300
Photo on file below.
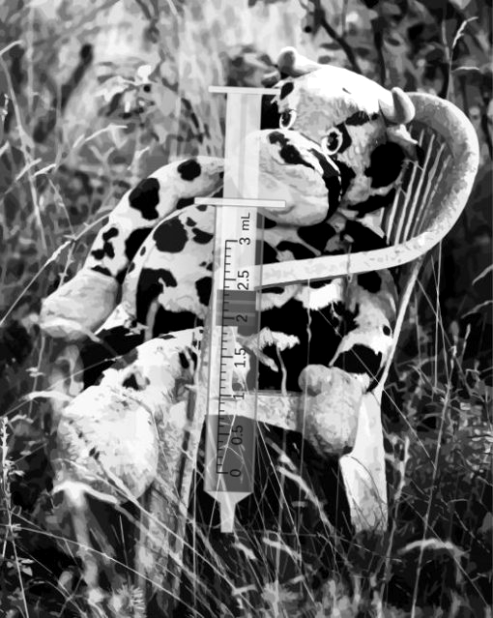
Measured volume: mL 1.9
